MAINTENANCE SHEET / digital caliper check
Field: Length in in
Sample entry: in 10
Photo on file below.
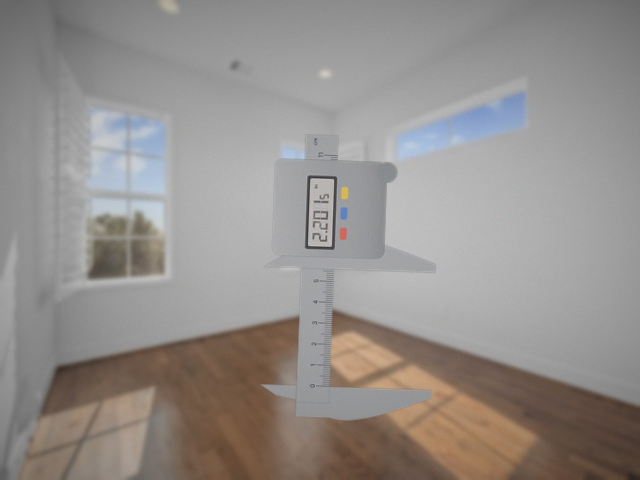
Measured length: in 2.2015
